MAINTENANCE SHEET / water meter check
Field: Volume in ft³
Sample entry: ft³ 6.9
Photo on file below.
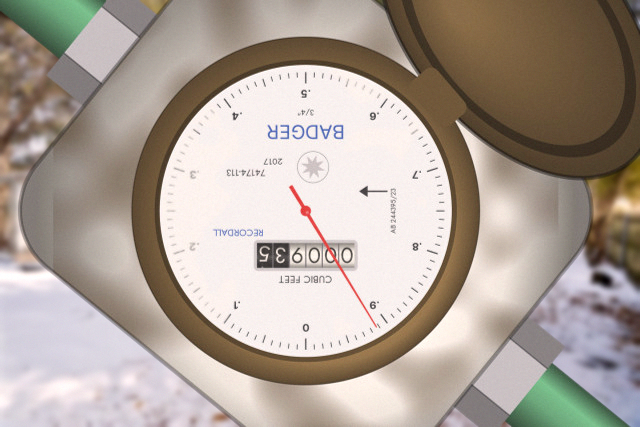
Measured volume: ft³ 934.91
